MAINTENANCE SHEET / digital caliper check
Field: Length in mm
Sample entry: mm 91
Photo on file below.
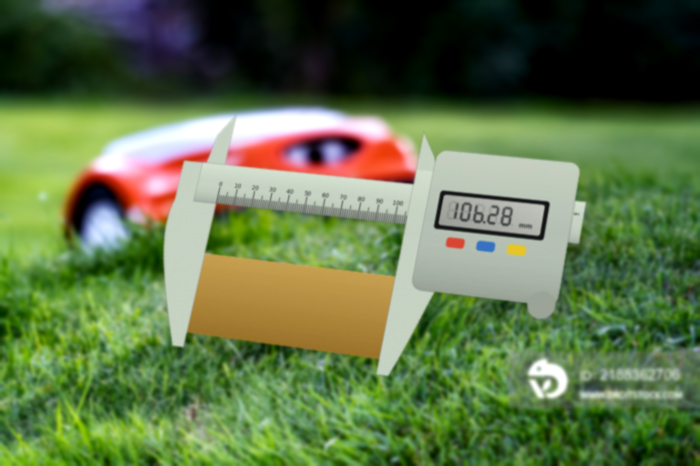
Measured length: mm 106.28
